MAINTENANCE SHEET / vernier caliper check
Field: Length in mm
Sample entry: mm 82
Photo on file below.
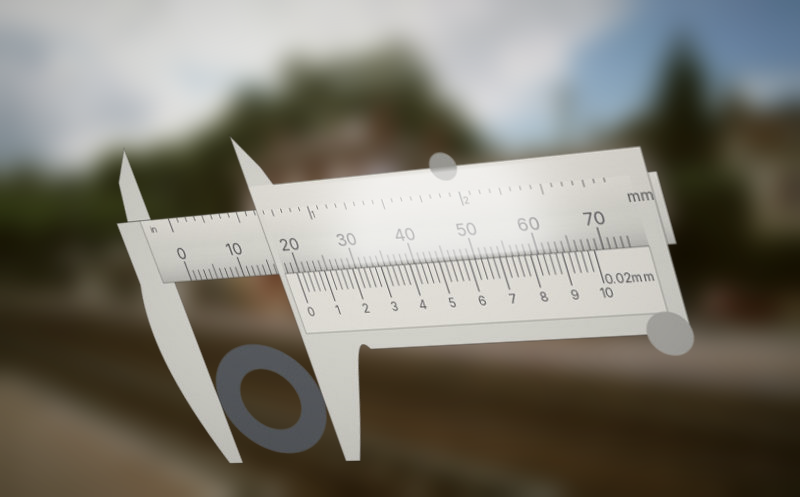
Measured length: mm 19.6
